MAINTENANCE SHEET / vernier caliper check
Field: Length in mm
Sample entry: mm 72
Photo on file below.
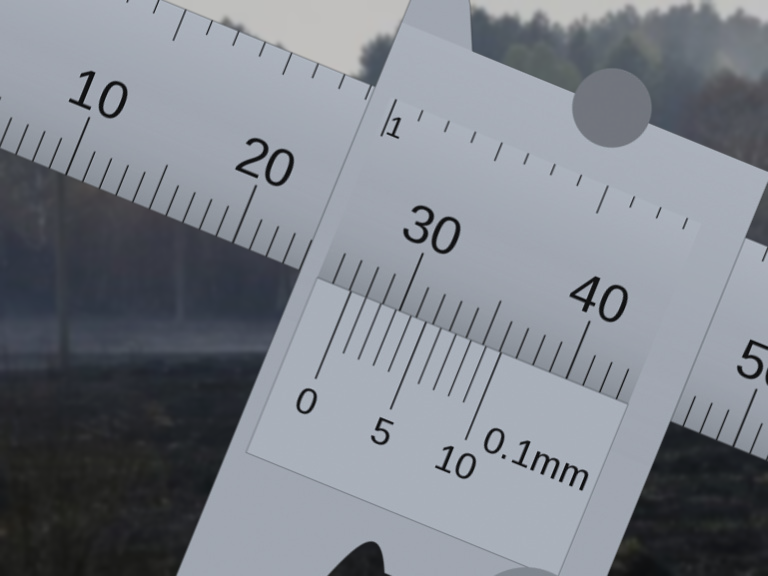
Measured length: mm 27.1
